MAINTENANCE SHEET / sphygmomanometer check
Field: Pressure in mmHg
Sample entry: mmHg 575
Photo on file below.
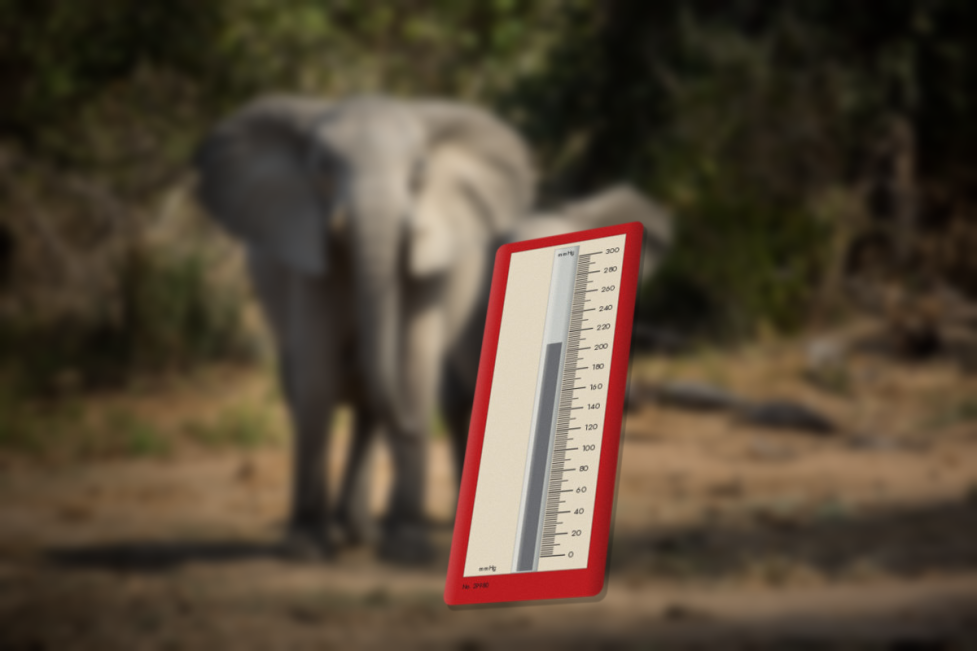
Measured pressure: mmHg 210
